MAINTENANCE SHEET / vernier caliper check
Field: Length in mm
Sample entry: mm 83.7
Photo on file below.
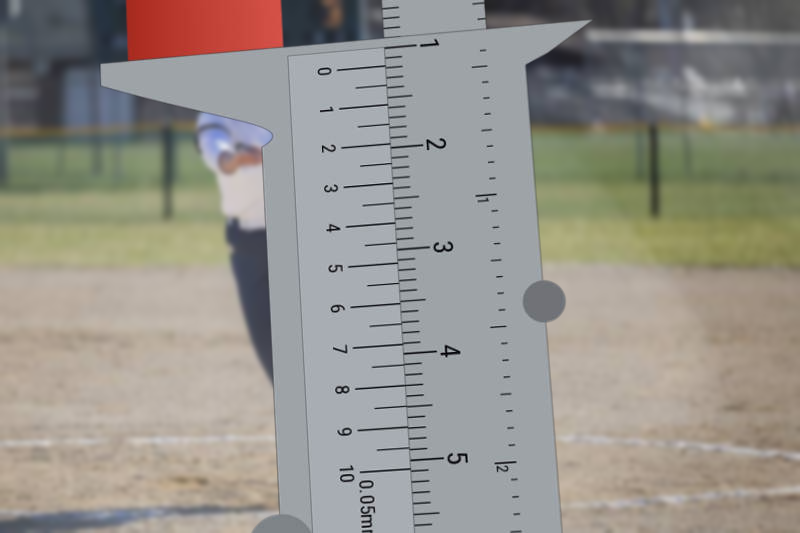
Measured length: mm 11.8
